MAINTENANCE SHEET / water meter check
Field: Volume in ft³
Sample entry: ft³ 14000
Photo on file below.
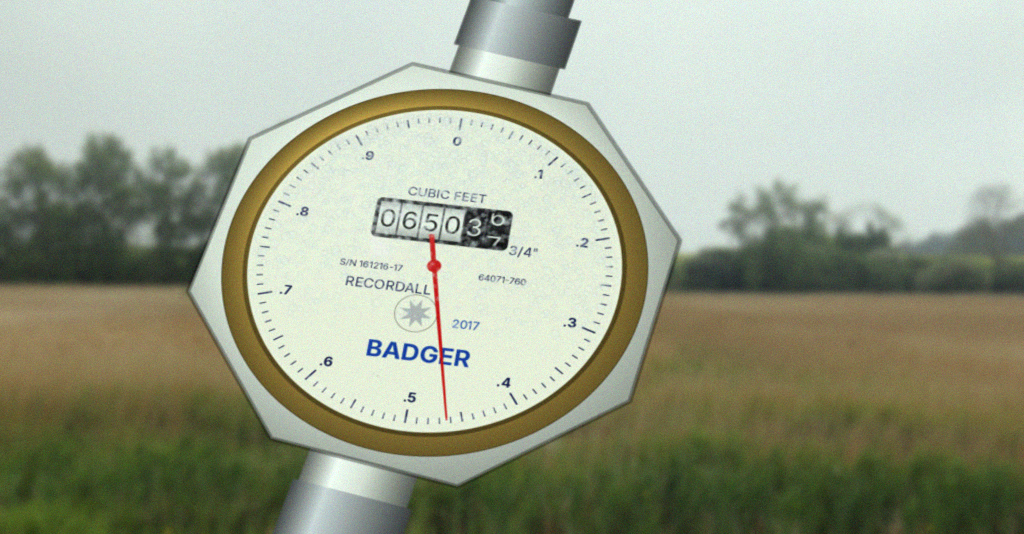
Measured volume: ft³ 65036.46
